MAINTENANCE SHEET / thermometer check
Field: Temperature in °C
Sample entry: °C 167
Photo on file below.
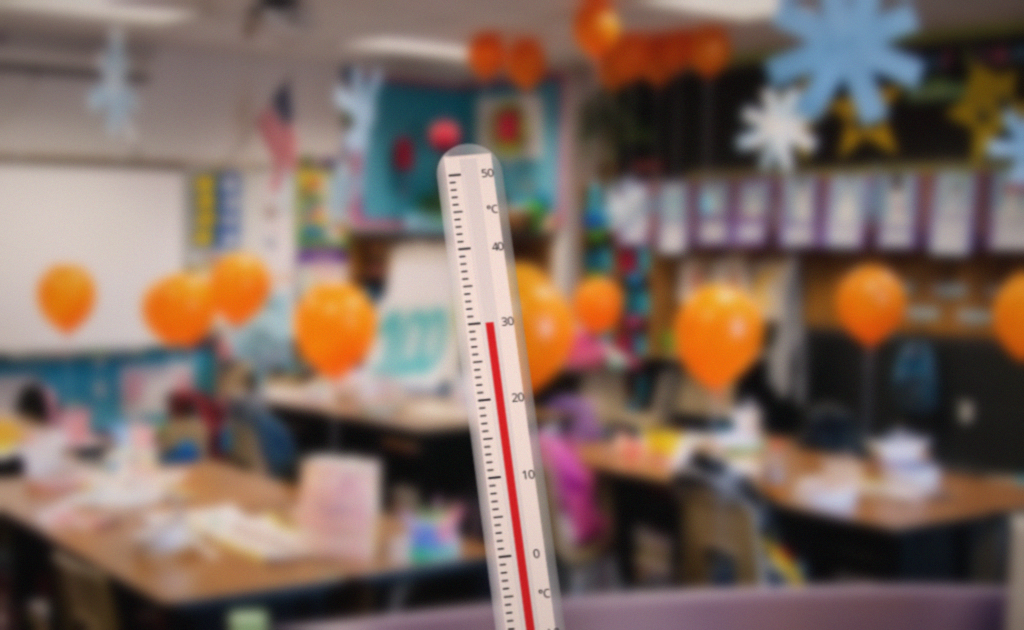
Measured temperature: °C 30
